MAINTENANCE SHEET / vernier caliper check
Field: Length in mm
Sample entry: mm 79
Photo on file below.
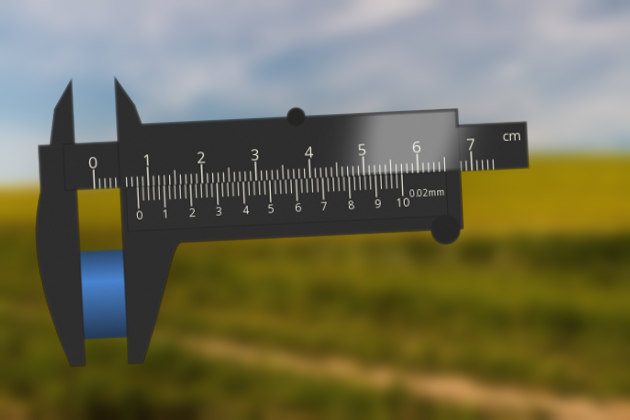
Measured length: mm 8.0
